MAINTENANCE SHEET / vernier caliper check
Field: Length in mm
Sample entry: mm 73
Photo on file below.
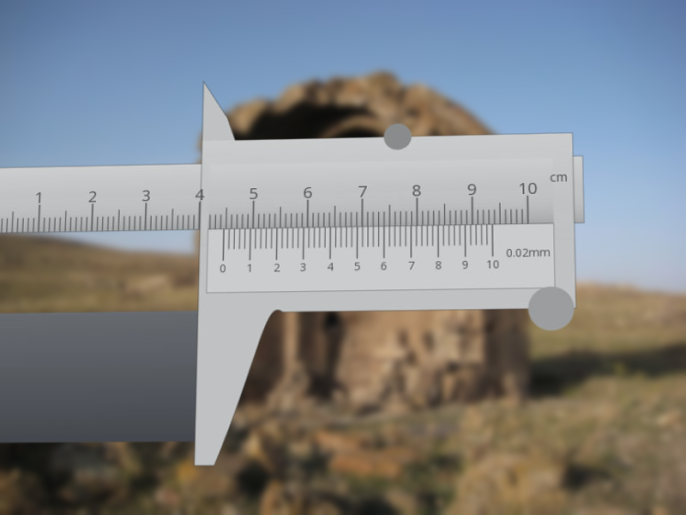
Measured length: mm 44.6
